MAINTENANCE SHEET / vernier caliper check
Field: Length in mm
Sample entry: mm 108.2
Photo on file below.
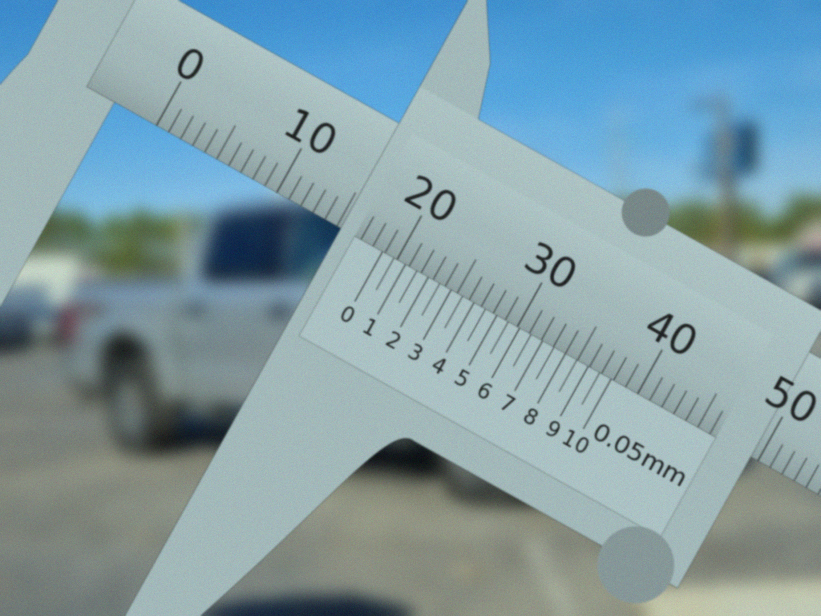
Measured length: mm 18.8
